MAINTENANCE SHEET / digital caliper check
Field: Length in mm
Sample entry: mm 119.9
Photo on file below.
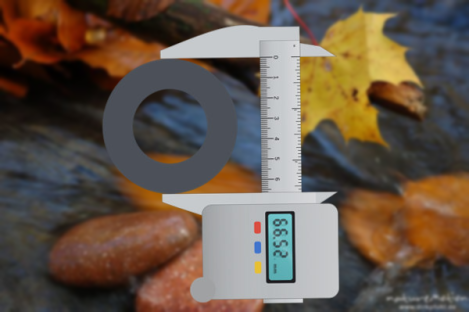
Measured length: mm 66.52
